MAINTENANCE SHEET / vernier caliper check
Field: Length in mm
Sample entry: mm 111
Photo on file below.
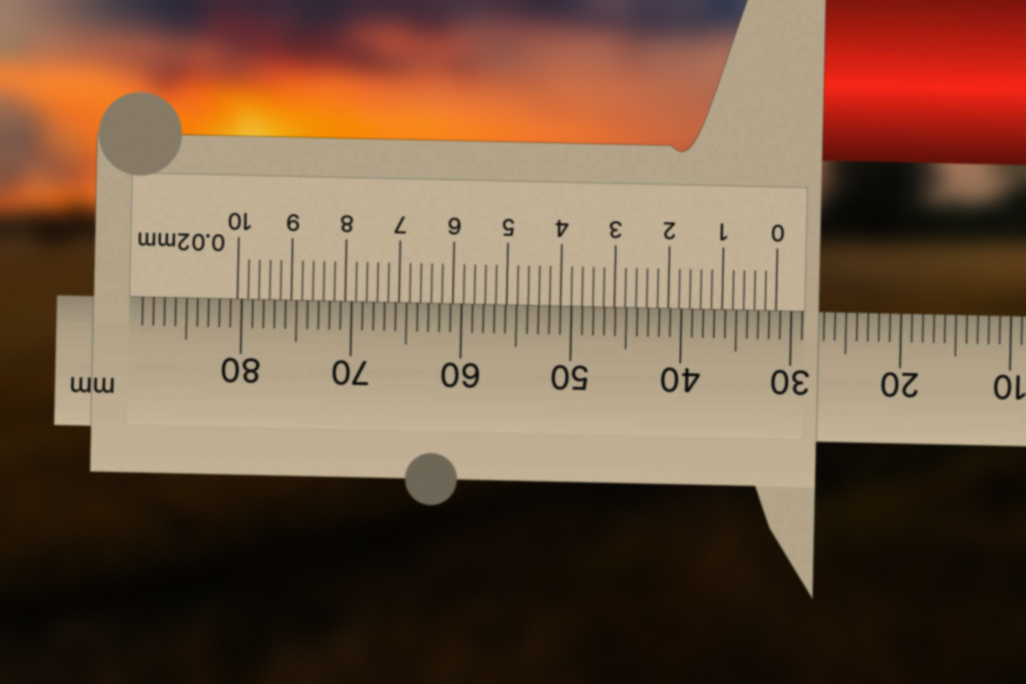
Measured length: mm 31.4
